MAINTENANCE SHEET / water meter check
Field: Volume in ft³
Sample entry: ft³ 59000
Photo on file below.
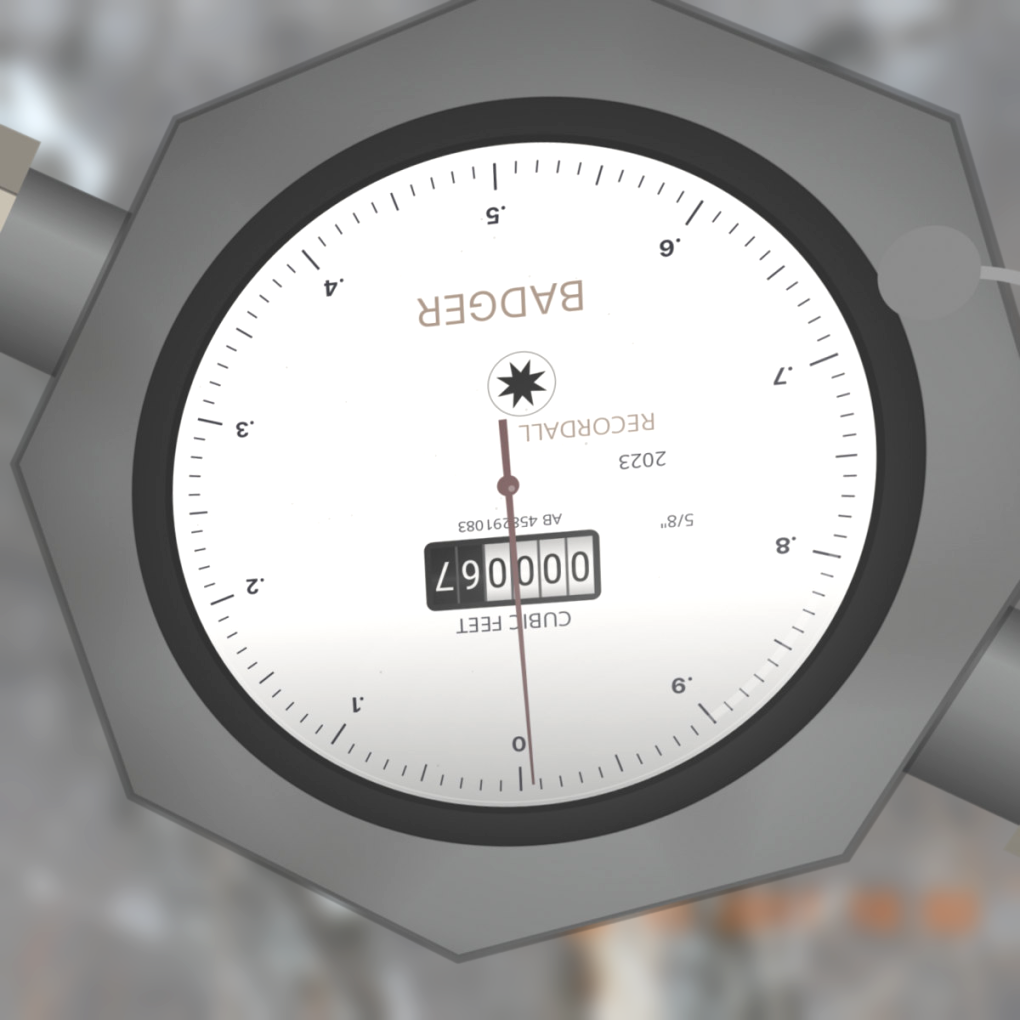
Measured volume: ft³ 66.99
